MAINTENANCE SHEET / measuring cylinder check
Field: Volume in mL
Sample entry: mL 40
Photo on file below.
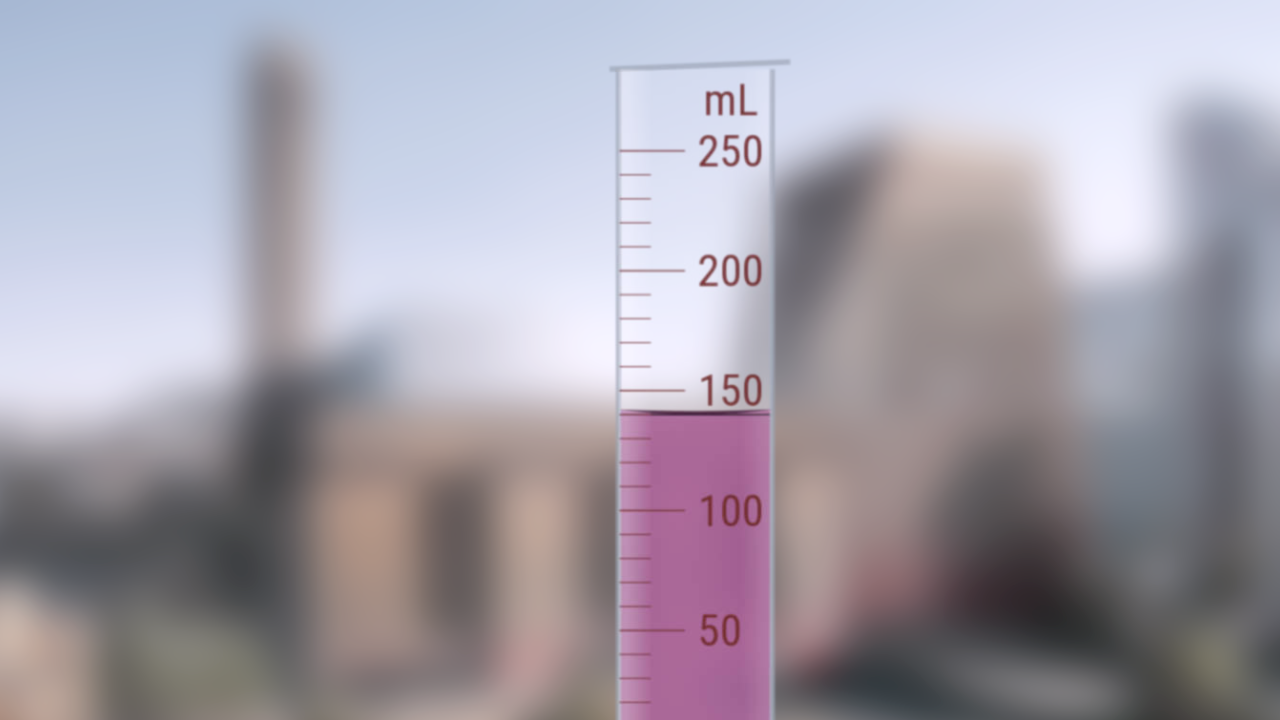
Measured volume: mL 140
